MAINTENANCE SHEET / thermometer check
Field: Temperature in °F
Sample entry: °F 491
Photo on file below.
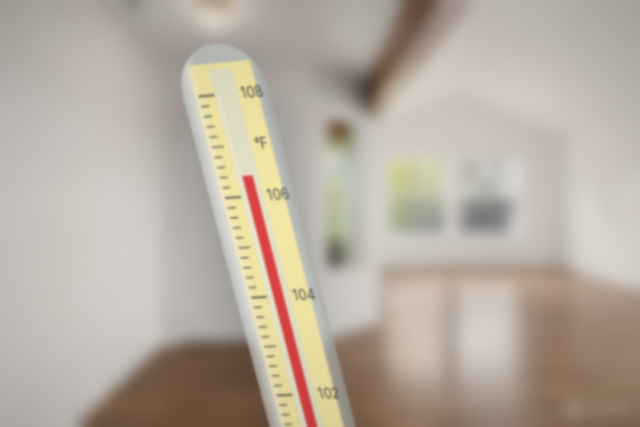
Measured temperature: °F 106.4
